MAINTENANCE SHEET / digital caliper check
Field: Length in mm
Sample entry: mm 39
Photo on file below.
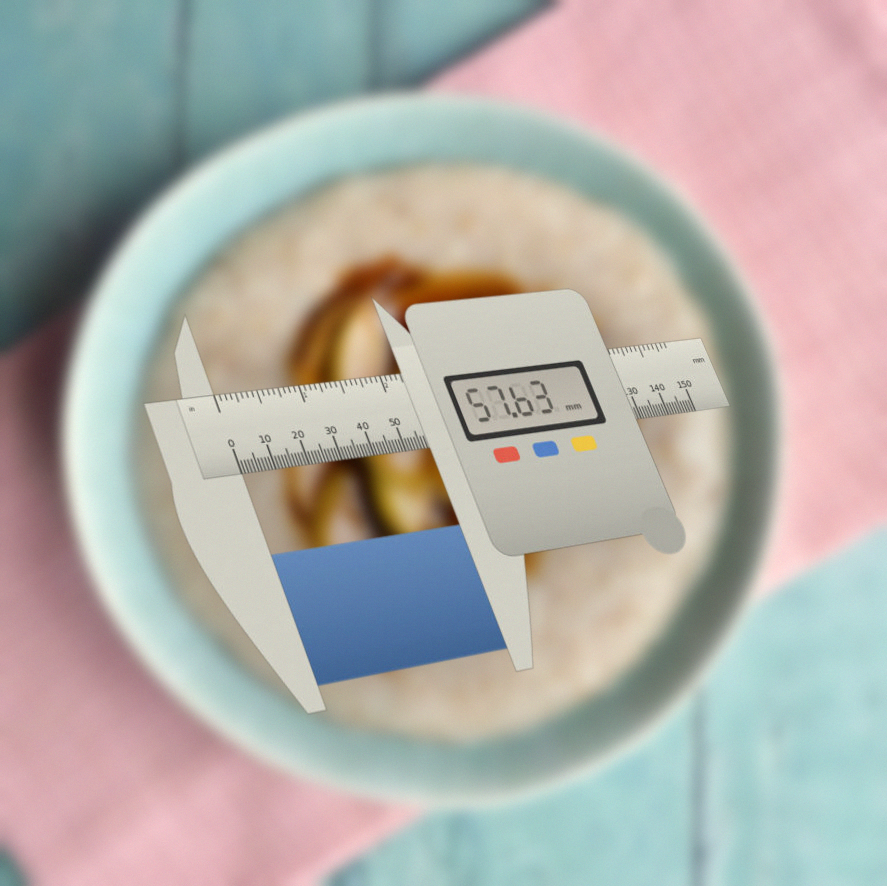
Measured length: mm 57.63
